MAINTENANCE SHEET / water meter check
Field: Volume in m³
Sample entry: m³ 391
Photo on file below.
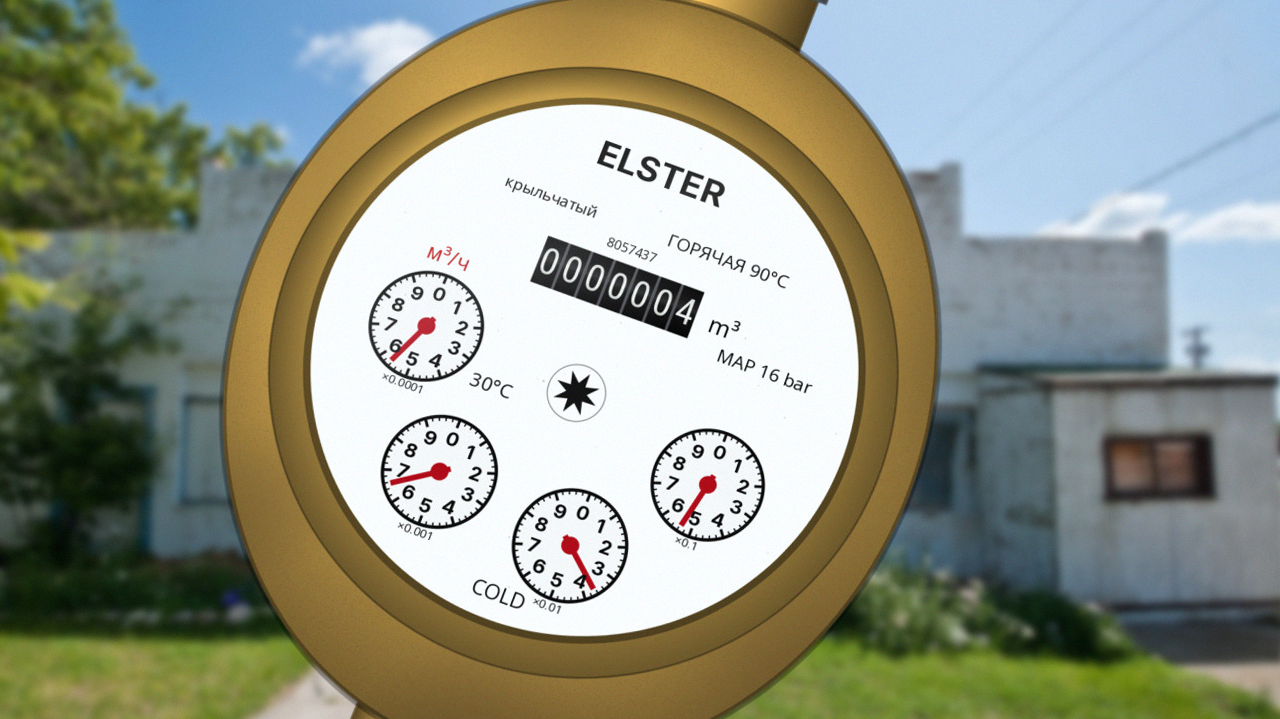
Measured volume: m³ 4.5365
